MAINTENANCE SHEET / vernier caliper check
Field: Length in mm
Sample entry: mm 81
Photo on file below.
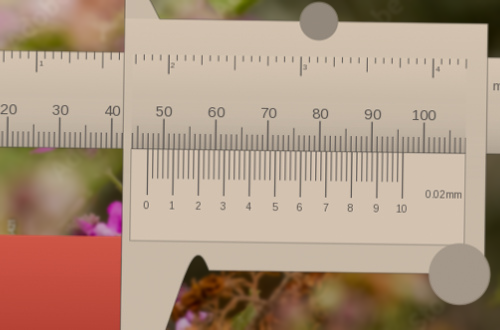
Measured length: mm 47.0
